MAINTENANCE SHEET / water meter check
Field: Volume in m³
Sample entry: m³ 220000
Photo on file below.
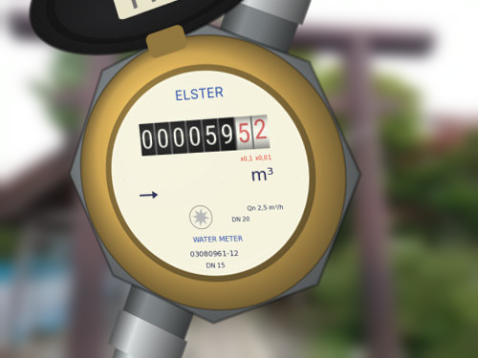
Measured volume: m³ 59.52
